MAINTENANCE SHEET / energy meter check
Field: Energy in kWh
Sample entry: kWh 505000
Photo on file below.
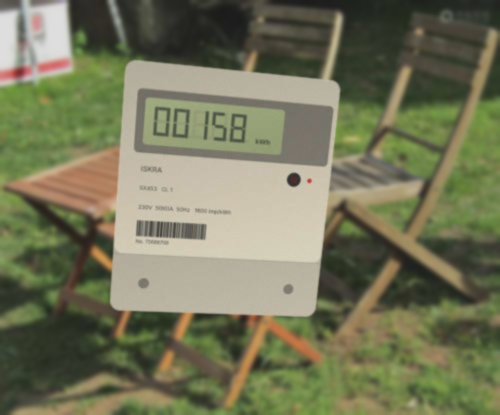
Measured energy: kWh 158
